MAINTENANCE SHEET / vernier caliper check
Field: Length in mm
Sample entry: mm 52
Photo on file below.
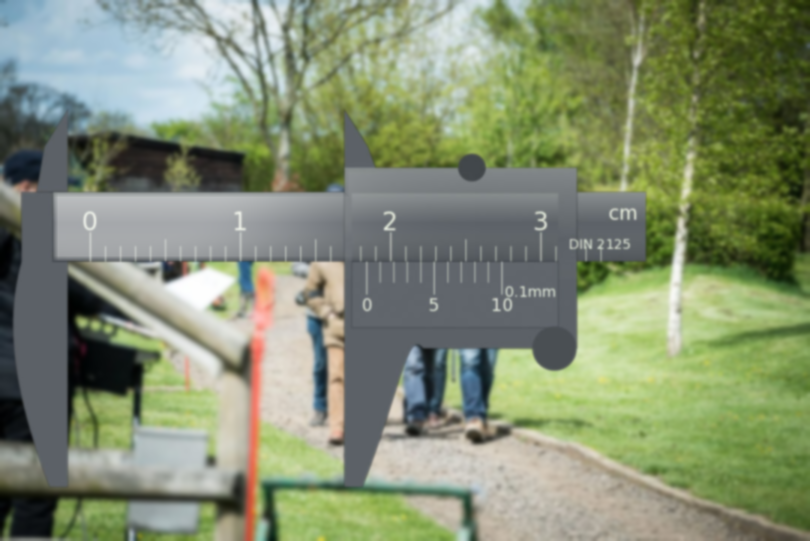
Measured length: mm 18.4
